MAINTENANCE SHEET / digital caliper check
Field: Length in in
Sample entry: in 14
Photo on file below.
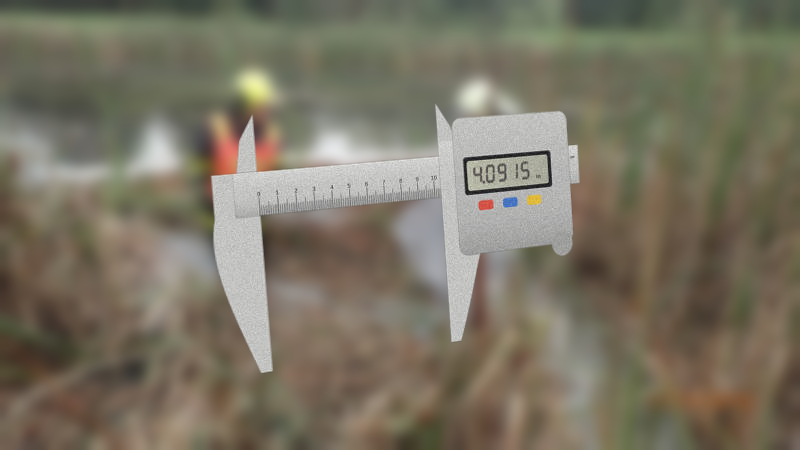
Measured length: in 4.0915
